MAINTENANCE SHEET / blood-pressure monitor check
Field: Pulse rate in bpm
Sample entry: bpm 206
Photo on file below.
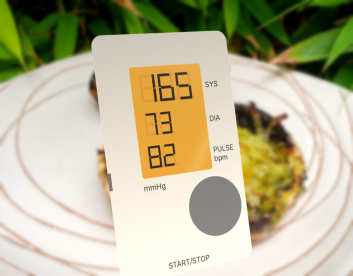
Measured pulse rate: bpm 82
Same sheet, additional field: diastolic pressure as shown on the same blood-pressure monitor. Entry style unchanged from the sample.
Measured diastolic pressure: mmHg 73
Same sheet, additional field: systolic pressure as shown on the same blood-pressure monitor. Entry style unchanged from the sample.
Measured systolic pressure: mmHg 165
